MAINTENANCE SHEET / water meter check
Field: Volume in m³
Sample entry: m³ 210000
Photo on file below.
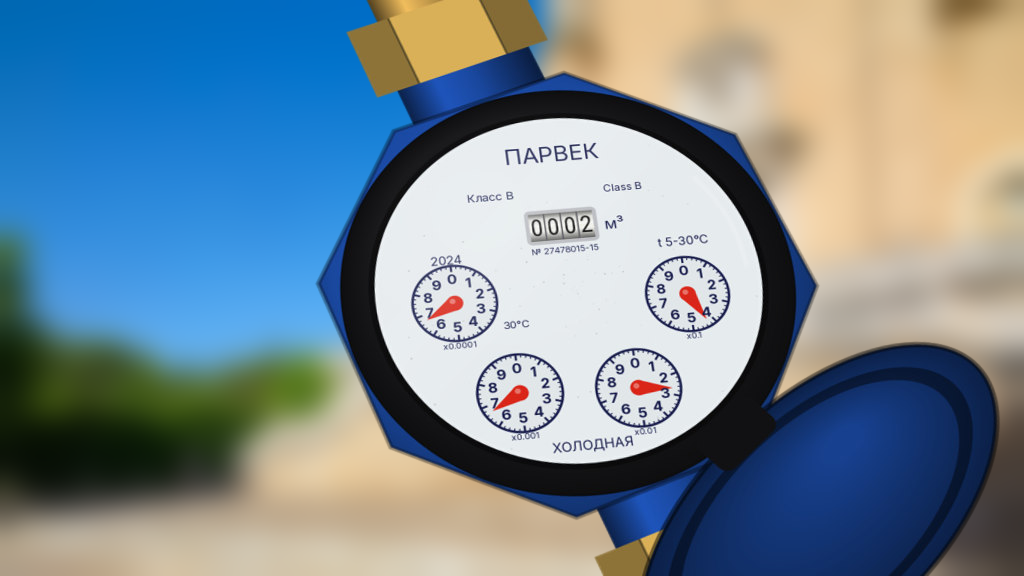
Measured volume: m³ 2.4266
